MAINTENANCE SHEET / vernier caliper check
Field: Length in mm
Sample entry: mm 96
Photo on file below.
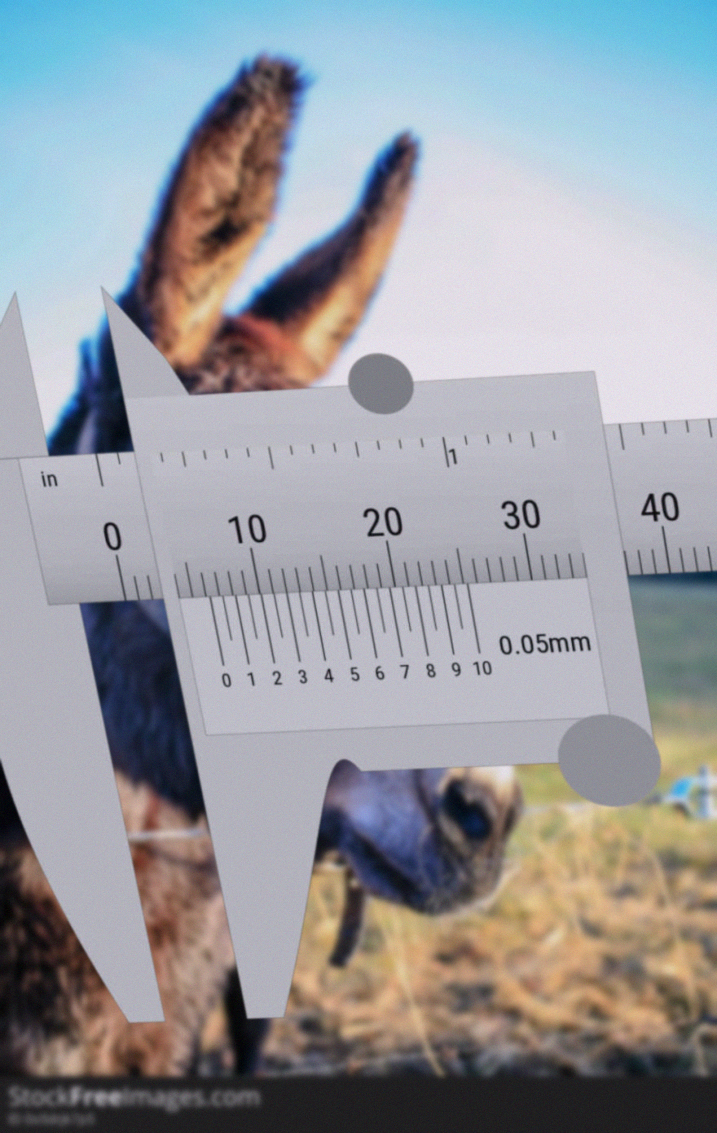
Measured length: mm 6.3
